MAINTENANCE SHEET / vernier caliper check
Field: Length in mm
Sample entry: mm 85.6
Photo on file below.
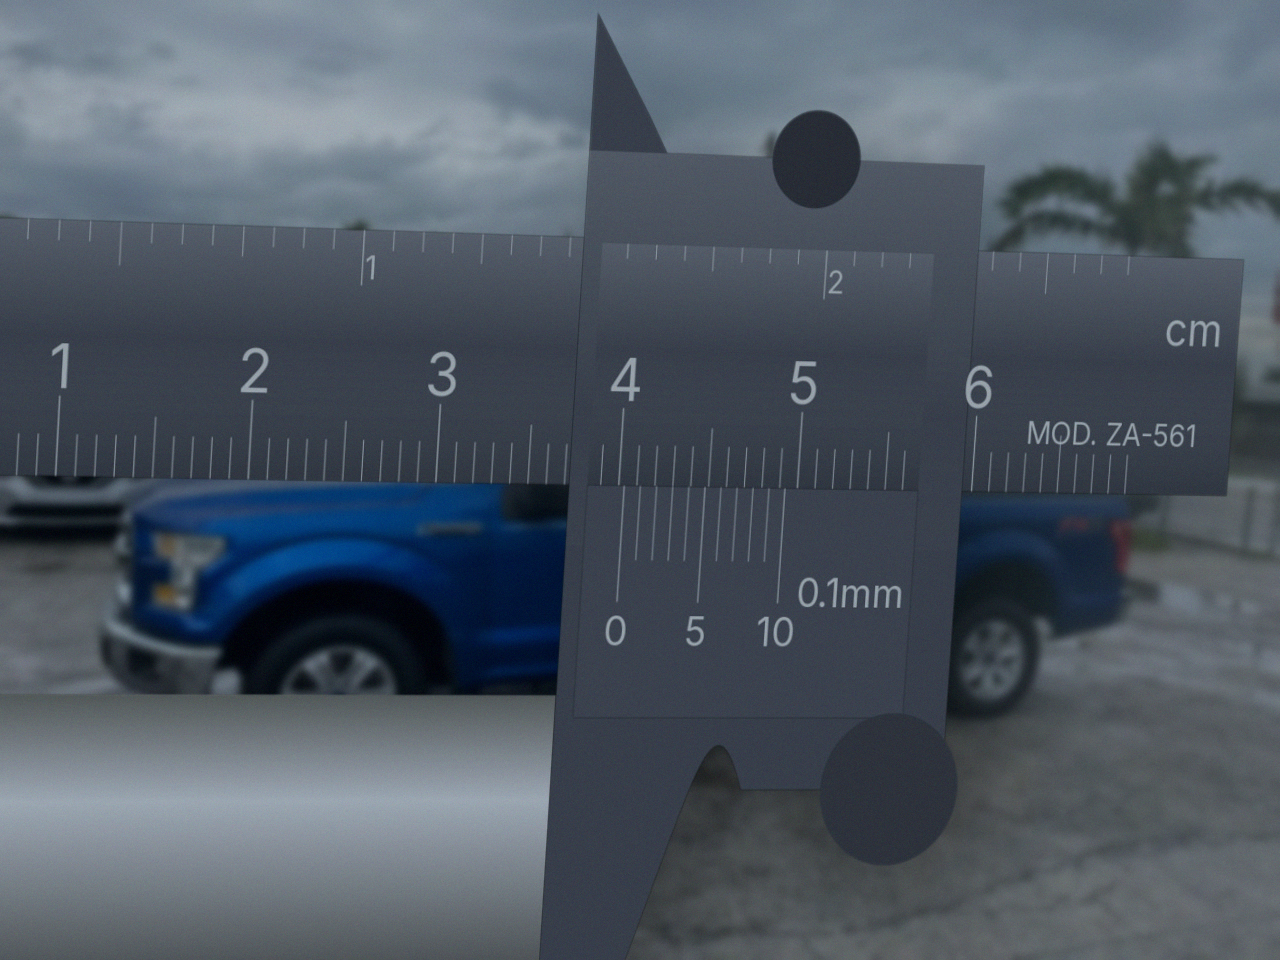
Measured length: mm 40.3
